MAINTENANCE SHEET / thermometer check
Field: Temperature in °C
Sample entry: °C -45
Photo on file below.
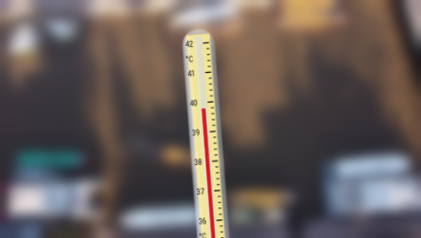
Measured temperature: °C 39.8
